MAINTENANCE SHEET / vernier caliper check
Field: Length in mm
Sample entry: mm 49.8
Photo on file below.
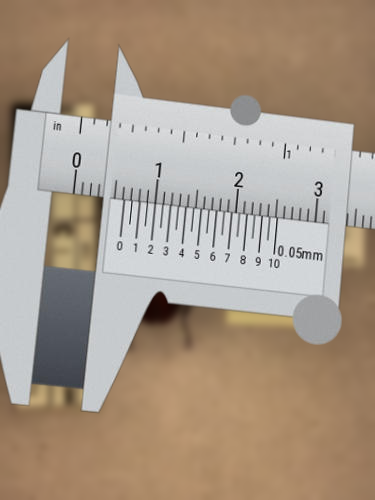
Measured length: mm 6.2
